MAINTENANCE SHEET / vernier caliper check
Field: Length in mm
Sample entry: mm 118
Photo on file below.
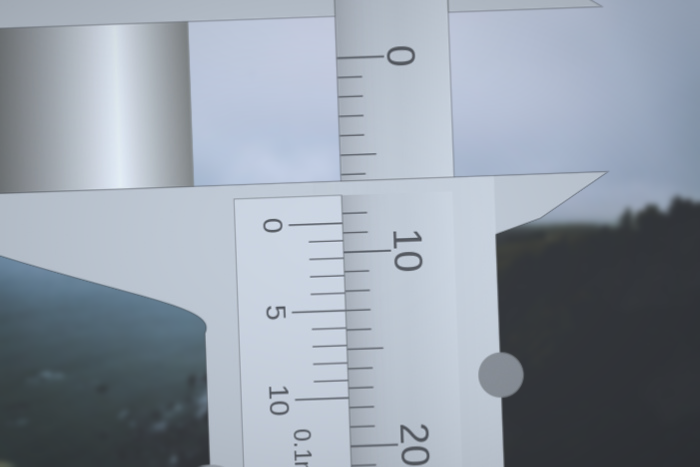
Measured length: mm 8.5
